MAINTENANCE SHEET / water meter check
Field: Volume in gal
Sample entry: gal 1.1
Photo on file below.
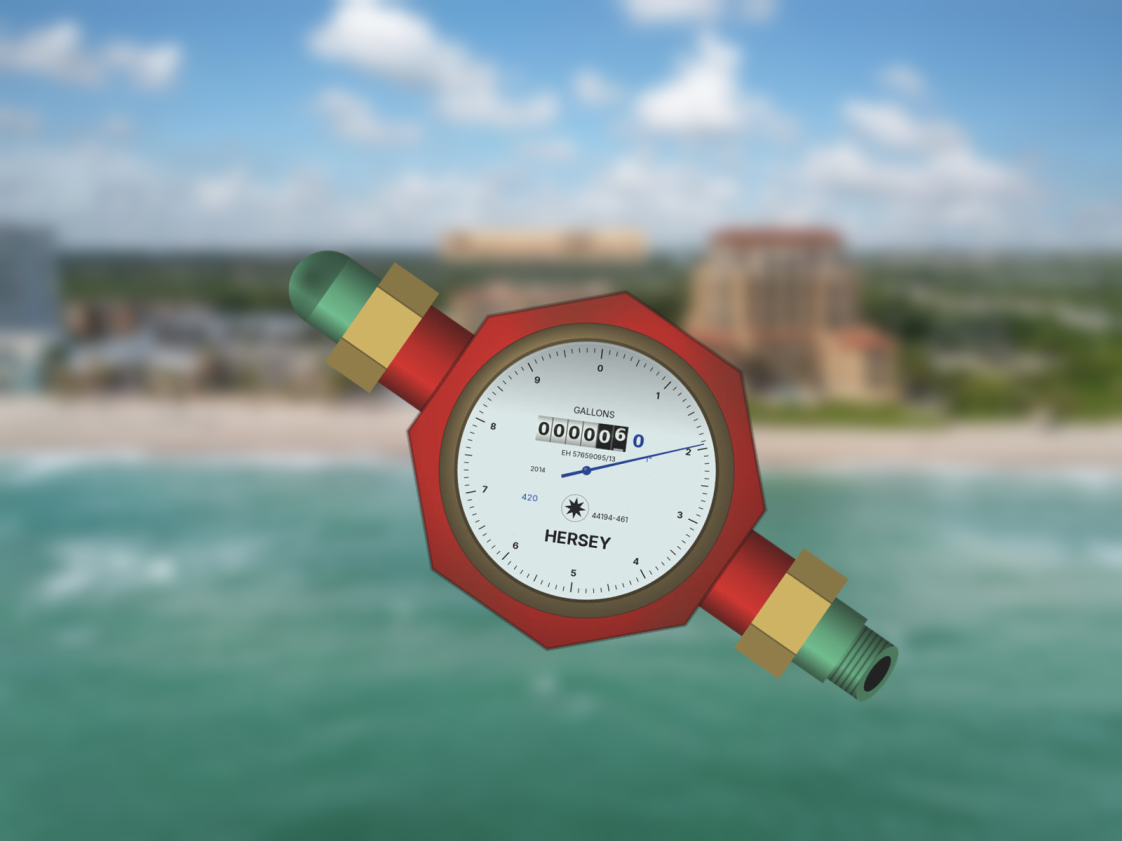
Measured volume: gal 61.9
